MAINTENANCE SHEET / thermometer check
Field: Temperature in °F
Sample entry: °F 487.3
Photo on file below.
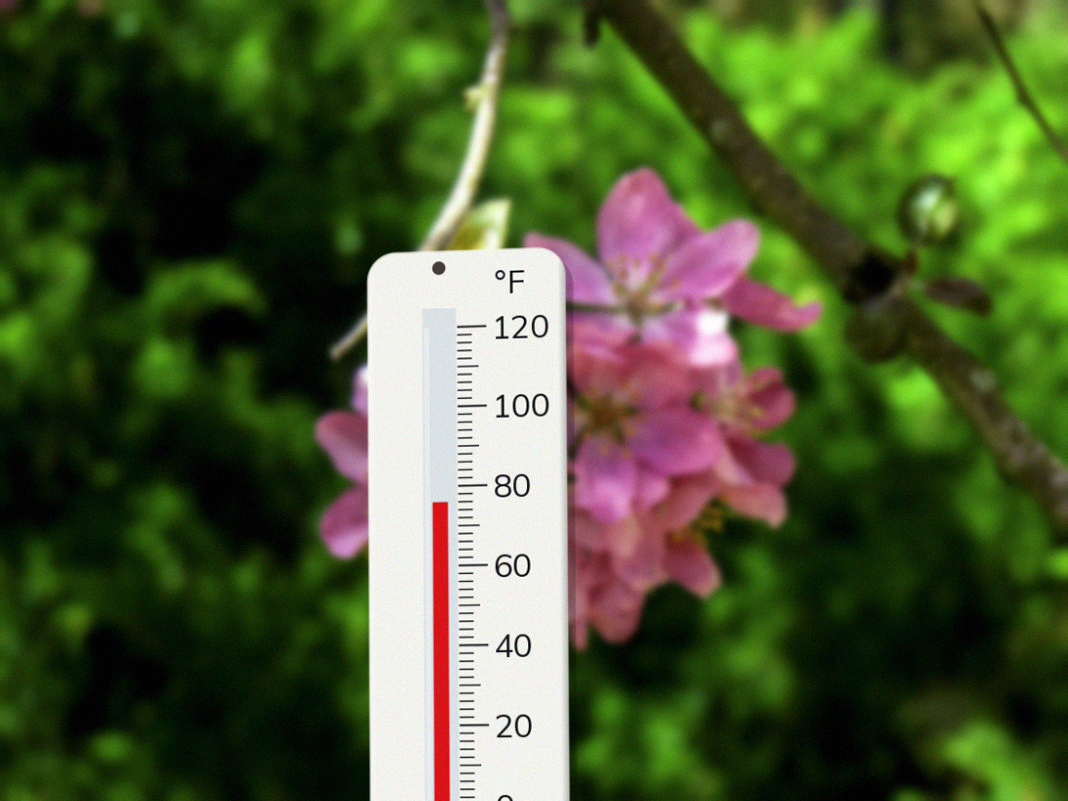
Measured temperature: °F 76
